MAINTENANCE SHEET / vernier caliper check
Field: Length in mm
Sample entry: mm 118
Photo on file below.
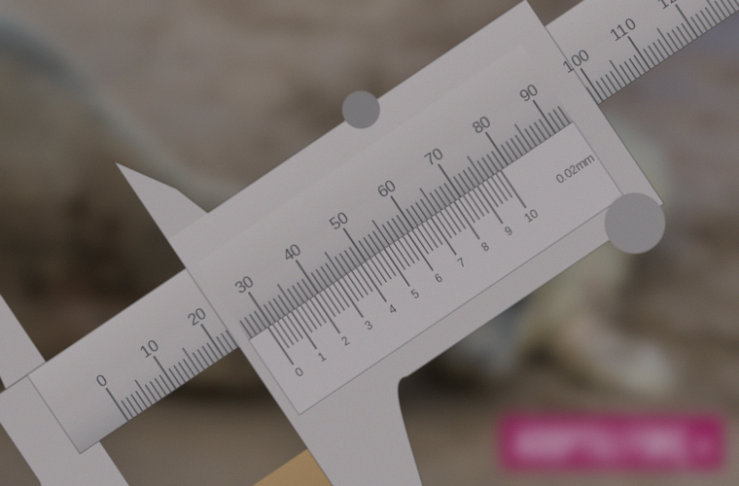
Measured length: mm 29.4
